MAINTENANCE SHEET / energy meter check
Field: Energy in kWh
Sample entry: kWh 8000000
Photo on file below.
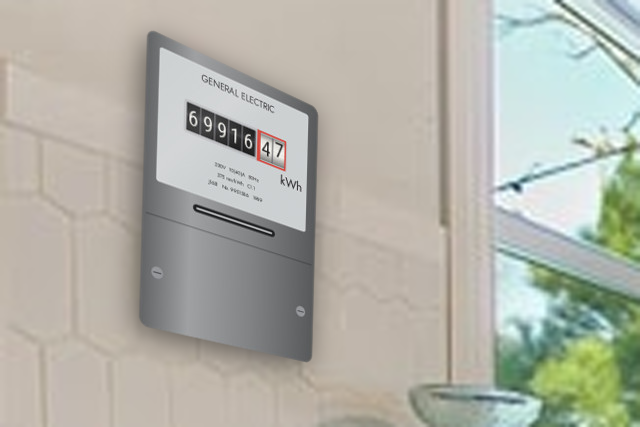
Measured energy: kWh 69916.47
